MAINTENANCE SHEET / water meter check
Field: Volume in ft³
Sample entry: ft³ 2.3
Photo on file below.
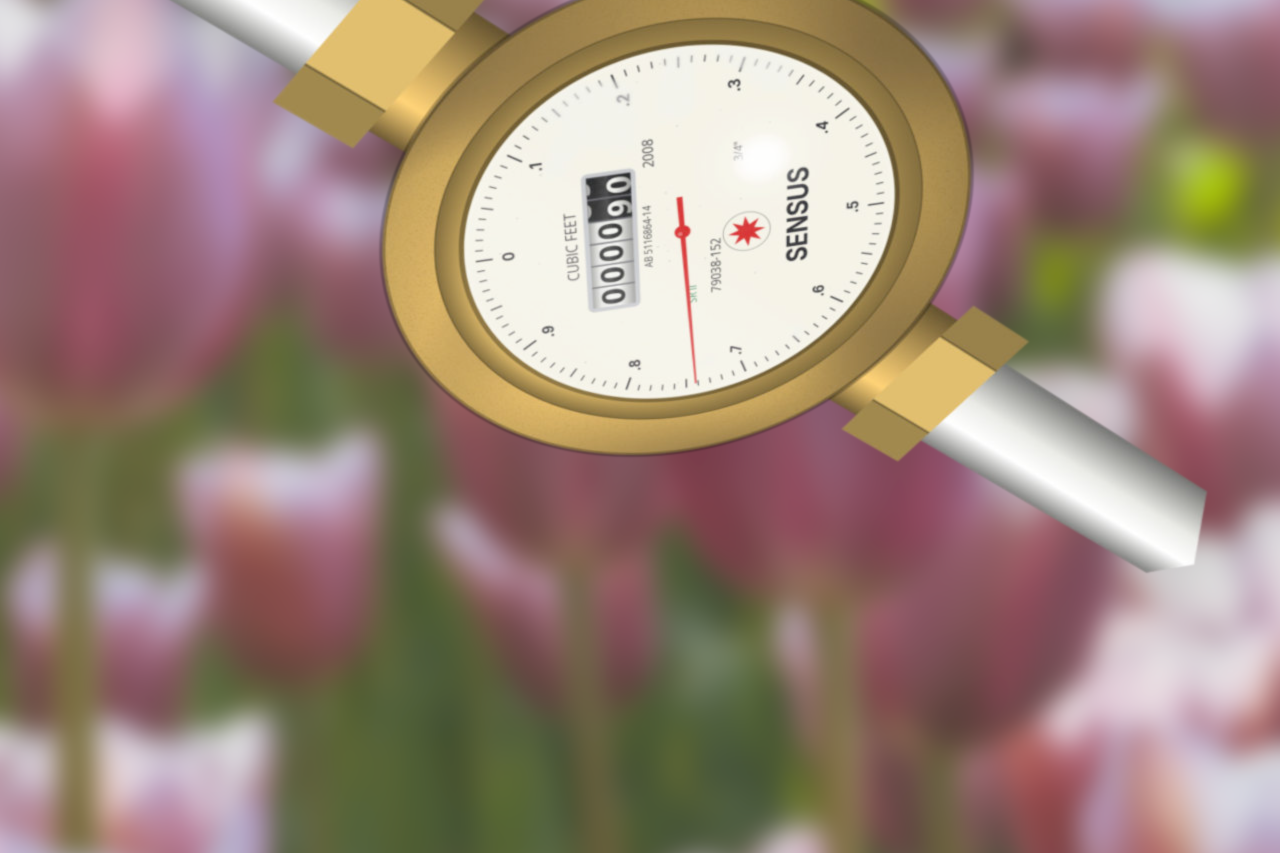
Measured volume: ft³ 89.74
